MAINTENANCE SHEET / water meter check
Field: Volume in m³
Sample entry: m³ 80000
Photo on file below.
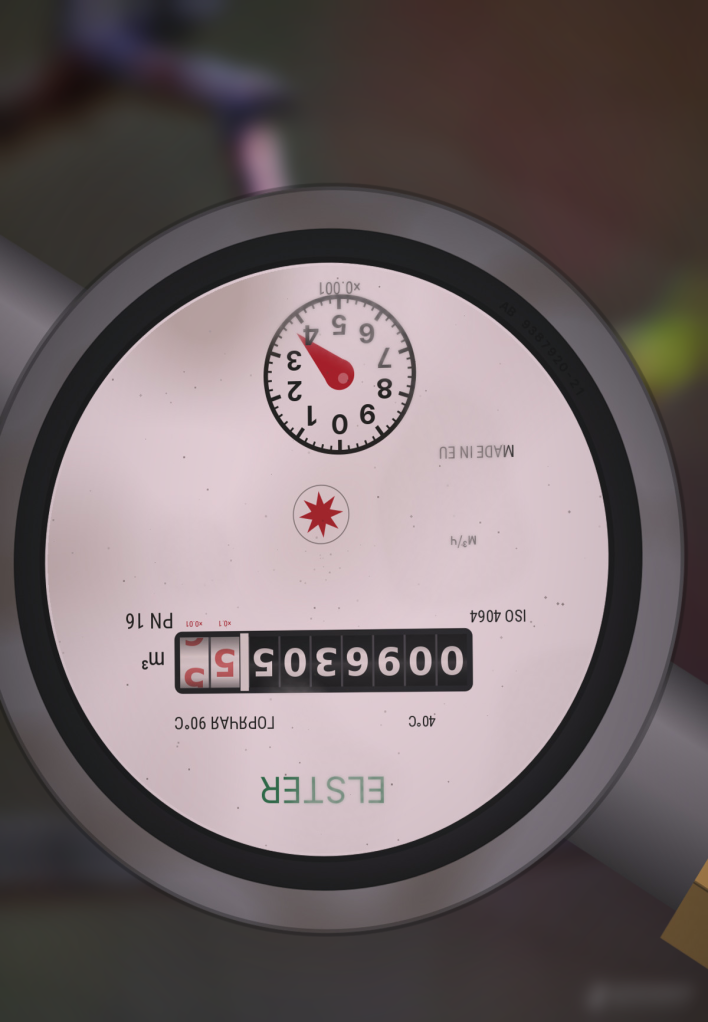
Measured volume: m³ 96305.553
